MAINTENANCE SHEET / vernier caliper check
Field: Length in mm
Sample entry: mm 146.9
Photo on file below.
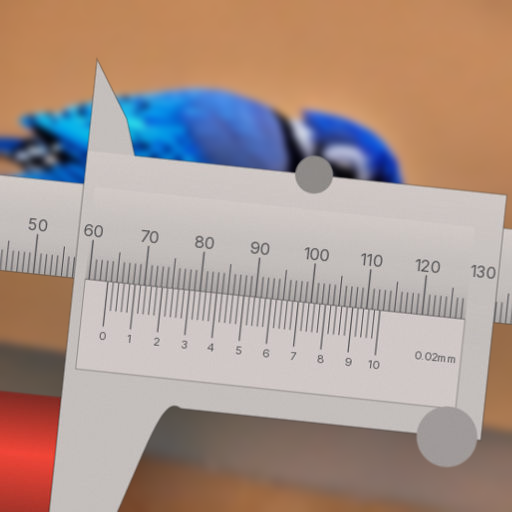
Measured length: mm 63.4
